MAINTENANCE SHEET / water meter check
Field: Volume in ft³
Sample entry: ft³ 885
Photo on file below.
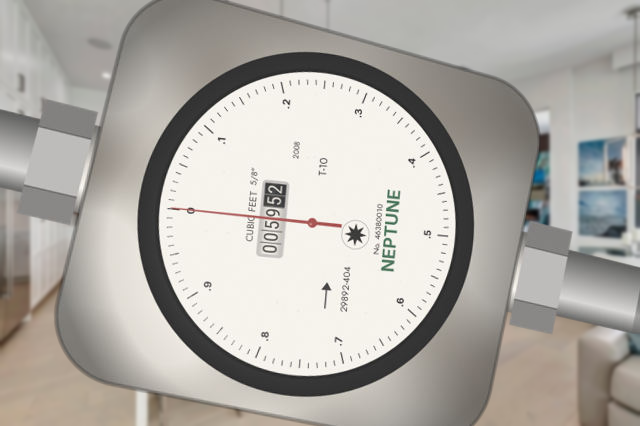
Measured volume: ft³ 5952.00
